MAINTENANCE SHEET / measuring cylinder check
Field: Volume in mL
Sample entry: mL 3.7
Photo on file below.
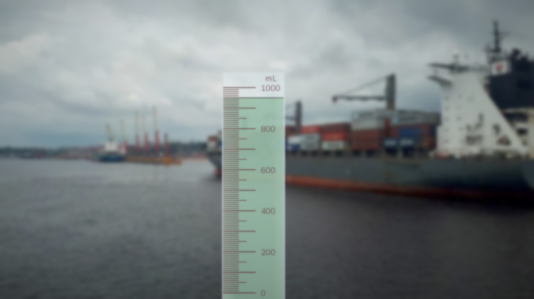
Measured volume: mL 950
